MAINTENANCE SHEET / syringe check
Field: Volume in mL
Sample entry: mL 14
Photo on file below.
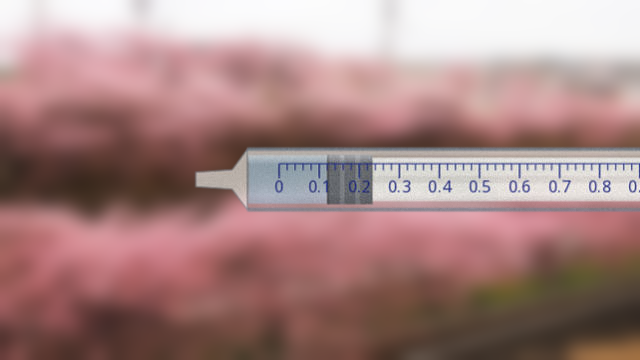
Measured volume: mL 0.12
